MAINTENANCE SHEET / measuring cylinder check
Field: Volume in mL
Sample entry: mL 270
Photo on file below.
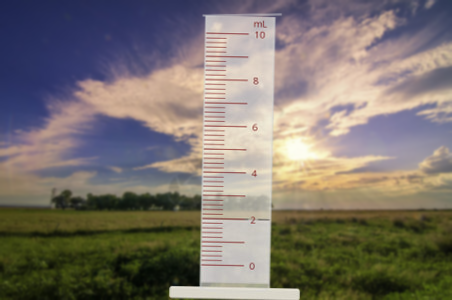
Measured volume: mL 2
